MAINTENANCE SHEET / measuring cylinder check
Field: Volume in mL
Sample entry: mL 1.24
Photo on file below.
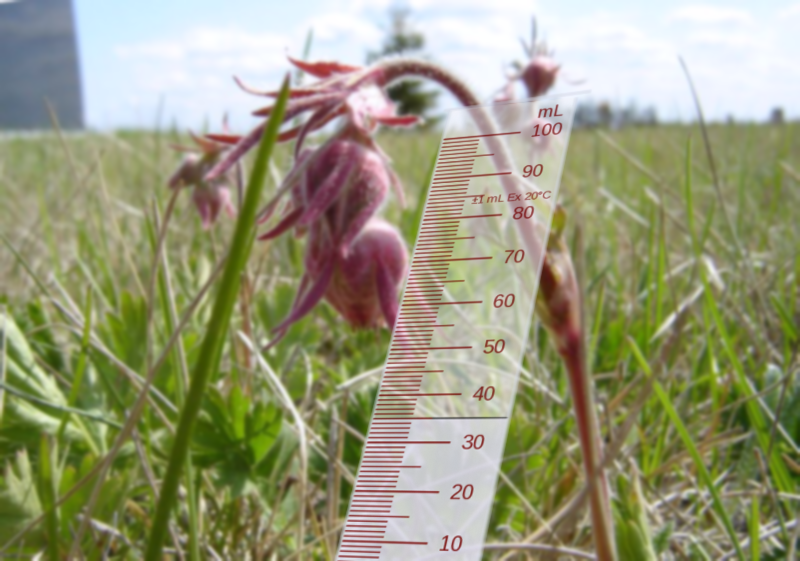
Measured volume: mL 35
